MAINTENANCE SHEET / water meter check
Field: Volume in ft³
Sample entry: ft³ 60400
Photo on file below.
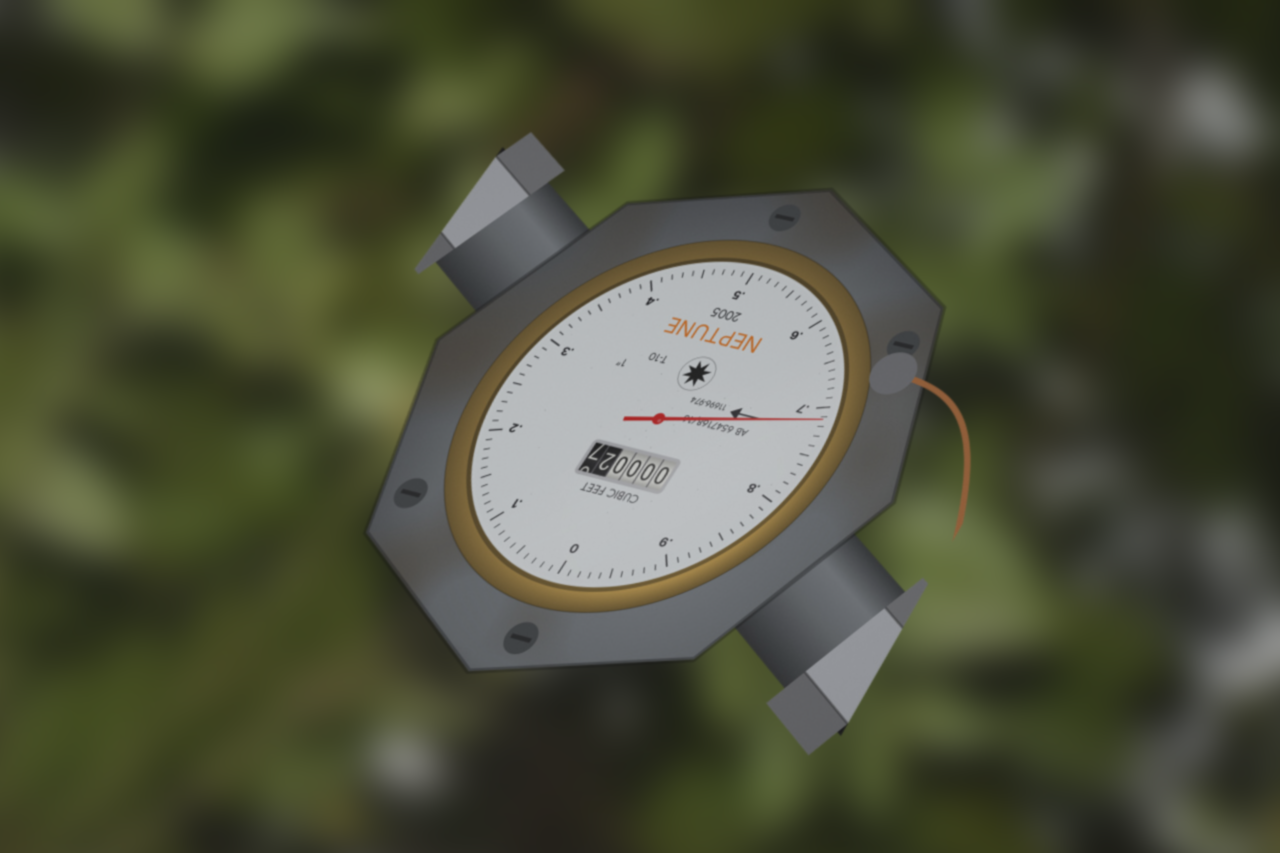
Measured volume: ft³ 26.71
